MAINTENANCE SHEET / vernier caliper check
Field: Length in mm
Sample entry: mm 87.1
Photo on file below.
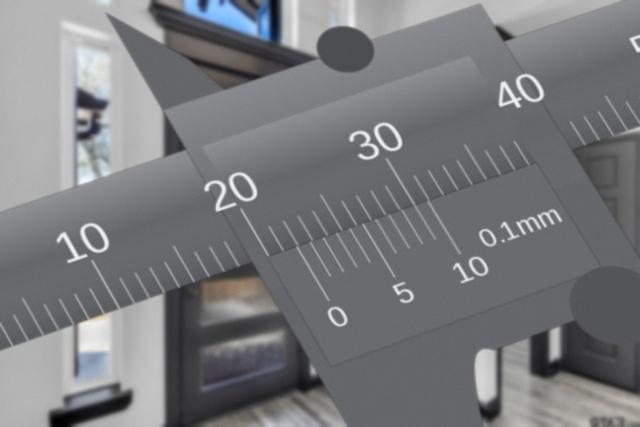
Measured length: mm 21.9
